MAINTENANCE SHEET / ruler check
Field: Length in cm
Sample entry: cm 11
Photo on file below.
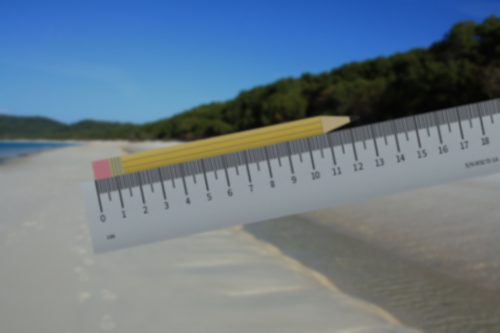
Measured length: cm 12.5
